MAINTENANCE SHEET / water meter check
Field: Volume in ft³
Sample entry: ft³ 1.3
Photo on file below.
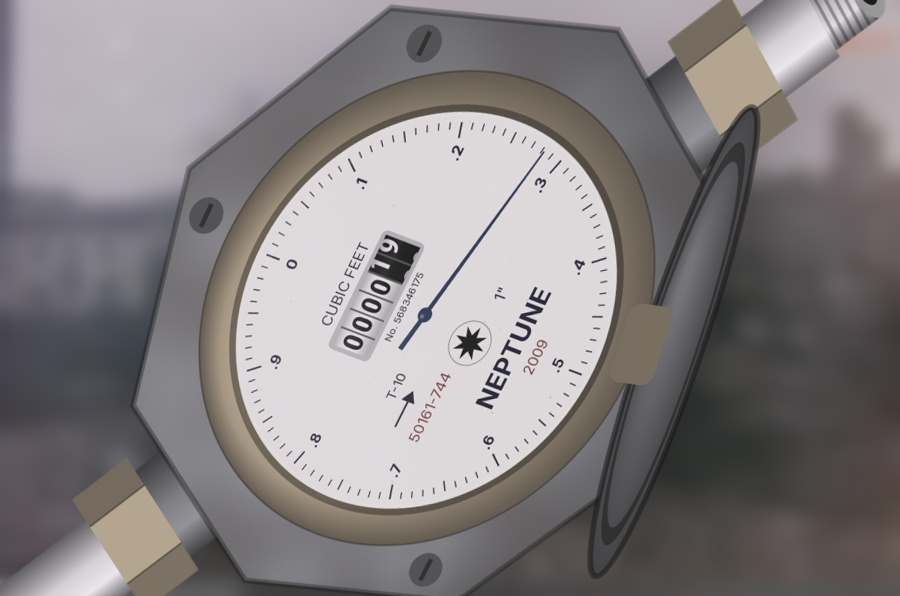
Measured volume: ft³ 19.28
